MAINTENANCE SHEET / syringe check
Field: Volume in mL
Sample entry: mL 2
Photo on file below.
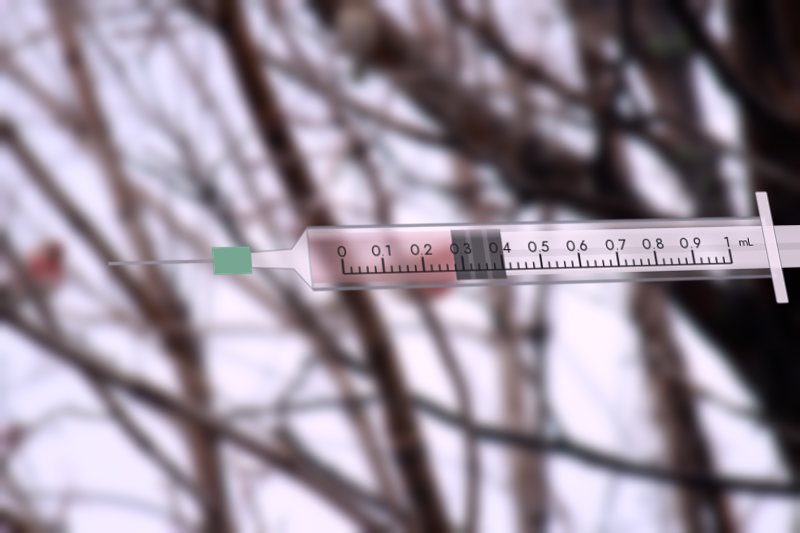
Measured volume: mL 0.28
